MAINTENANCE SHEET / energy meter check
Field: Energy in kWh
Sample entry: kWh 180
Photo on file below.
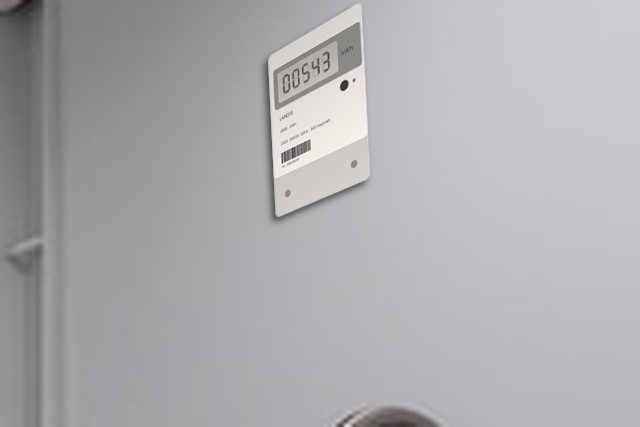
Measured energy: kWh 543
